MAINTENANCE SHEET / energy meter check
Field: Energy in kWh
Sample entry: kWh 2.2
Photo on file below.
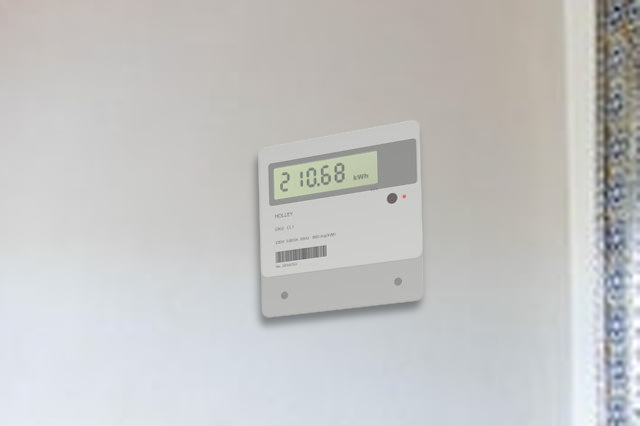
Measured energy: kWh 210.68
